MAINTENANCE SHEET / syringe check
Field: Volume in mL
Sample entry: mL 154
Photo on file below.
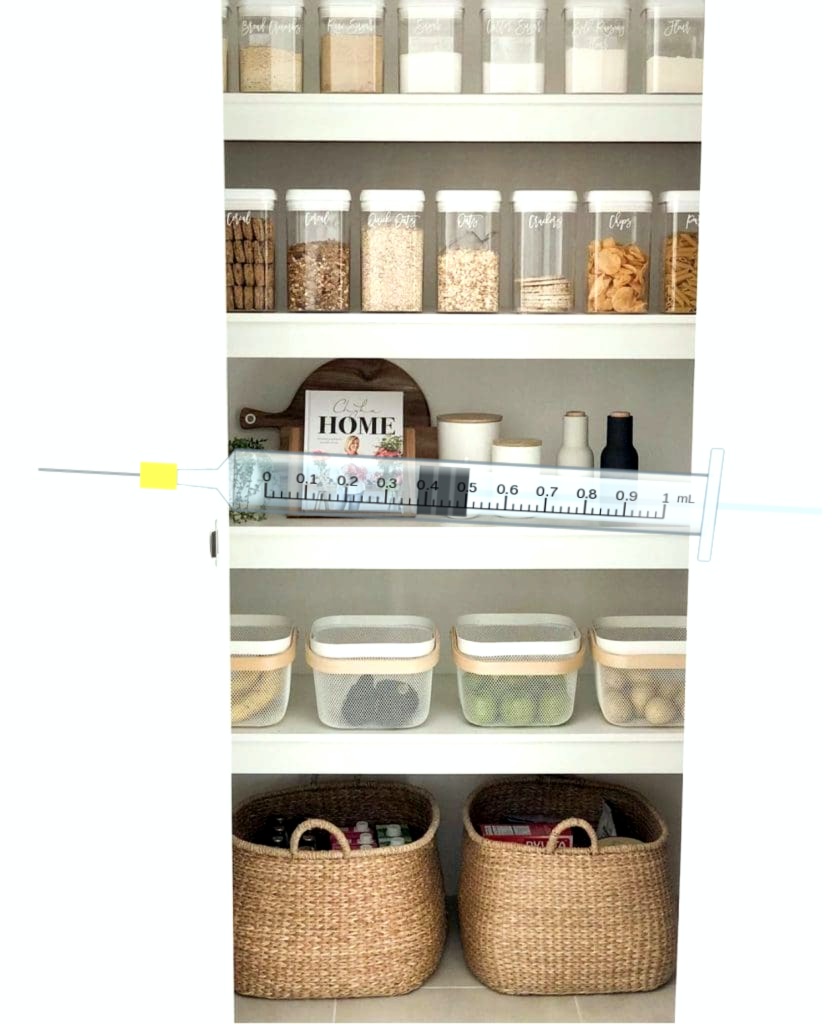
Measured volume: mL 0.38
